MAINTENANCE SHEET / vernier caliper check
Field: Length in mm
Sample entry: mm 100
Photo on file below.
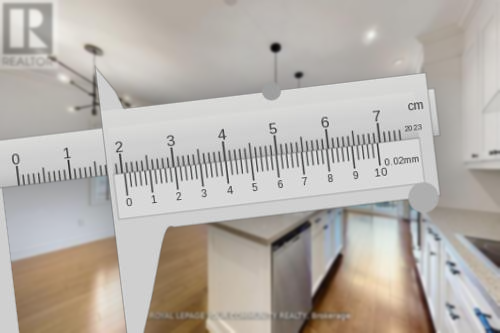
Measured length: mm 20.5
